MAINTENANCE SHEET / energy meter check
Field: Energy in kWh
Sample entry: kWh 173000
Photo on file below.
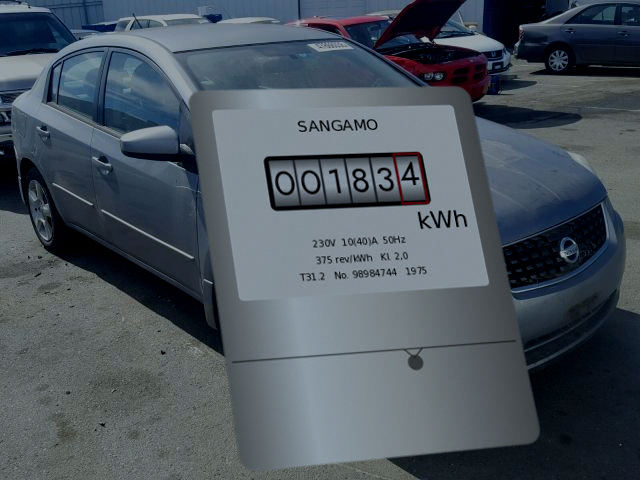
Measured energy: kWh 183.4
